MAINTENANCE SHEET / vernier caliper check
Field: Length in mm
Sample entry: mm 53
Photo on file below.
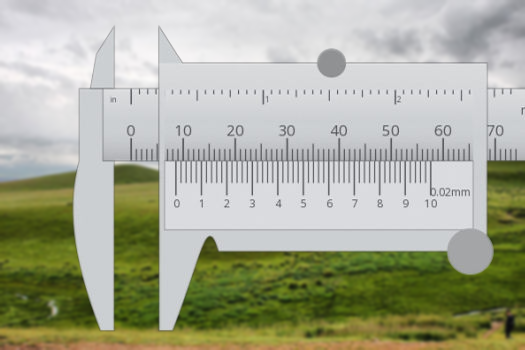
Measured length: mm 8.6
